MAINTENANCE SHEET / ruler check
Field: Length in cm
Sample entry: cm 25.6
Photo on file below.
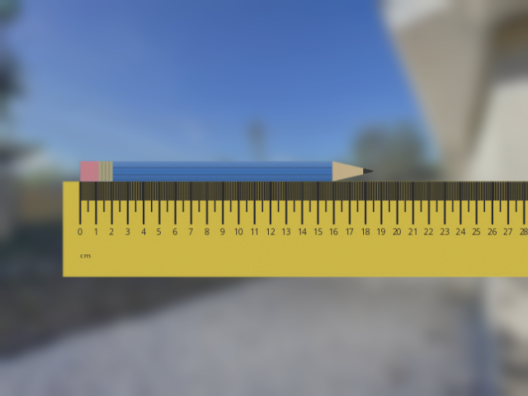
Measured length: cm 18.5
